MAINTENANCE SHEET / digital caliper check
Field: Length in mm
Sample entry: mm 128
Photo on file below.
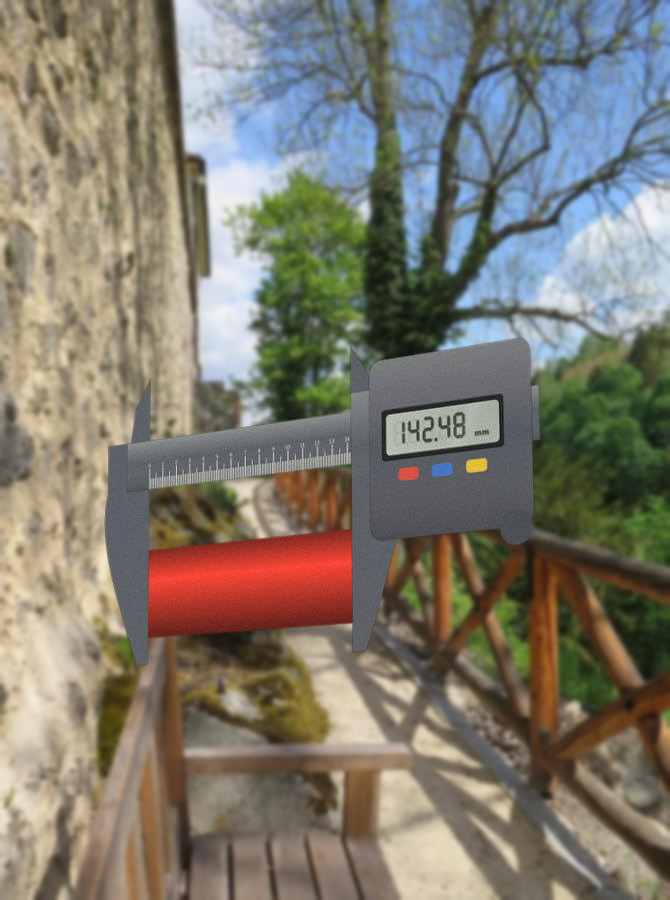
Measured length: mm 142.48
